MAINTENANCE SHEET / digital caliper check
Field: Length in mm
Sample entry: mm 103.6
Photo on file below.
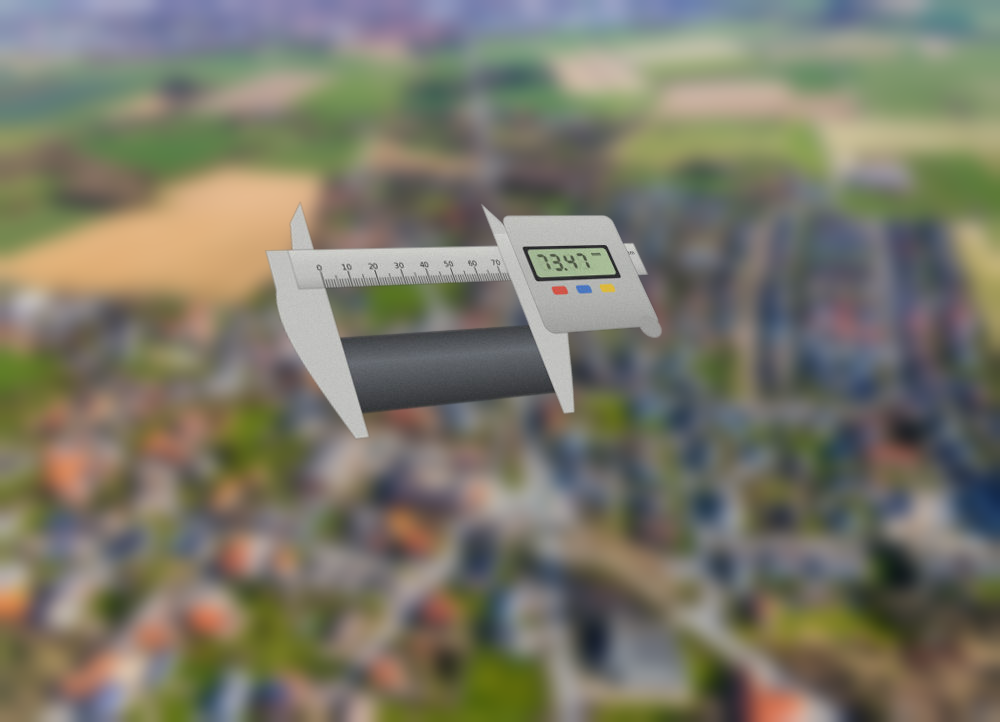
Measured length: mm 73.47
